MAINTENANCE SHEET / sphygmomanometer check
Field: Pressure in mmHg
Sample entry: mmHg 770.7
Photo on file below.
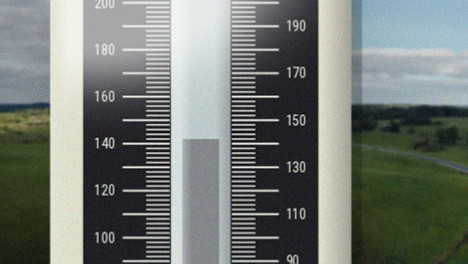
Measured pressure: mmHg 142
